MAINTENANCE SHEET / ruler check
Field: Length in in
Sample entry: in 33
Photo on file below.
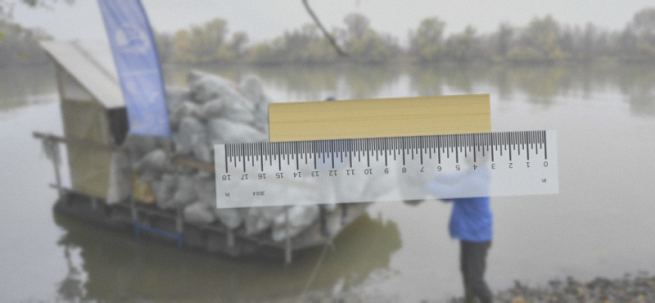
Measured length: in 12.5
